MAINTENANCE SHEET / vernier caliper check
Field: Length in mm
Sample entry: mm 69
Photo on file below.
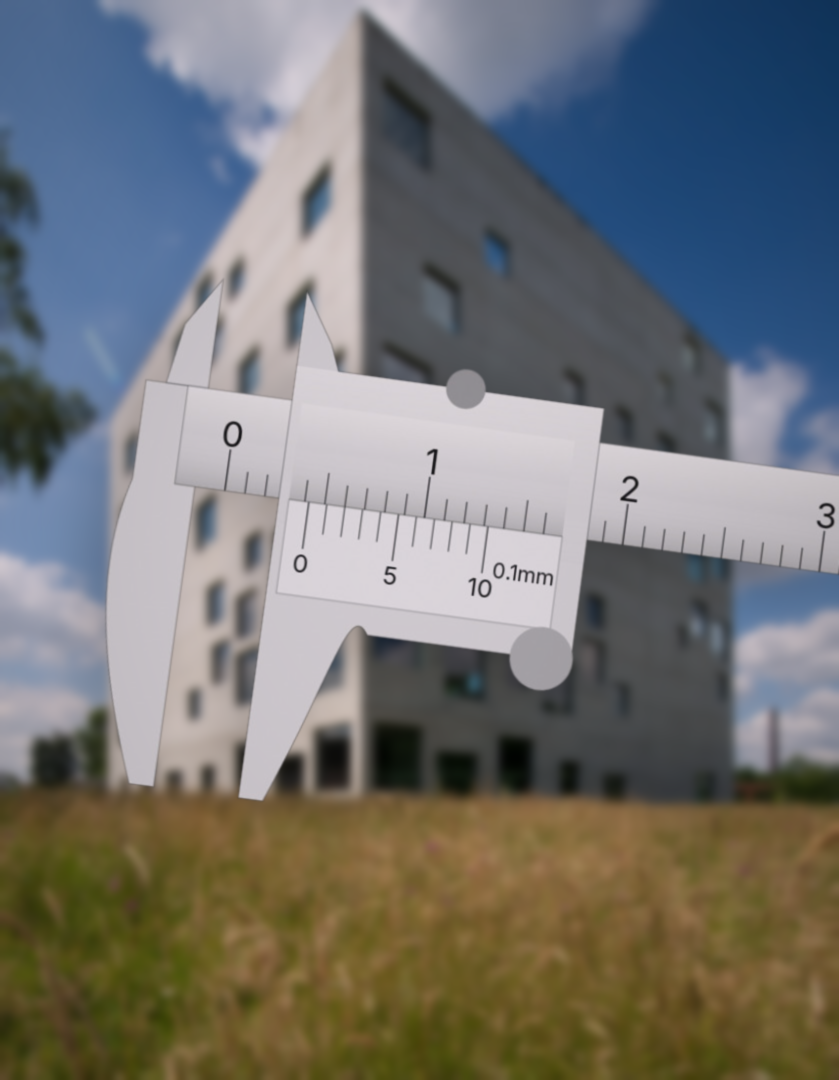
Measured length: mm 4.2
